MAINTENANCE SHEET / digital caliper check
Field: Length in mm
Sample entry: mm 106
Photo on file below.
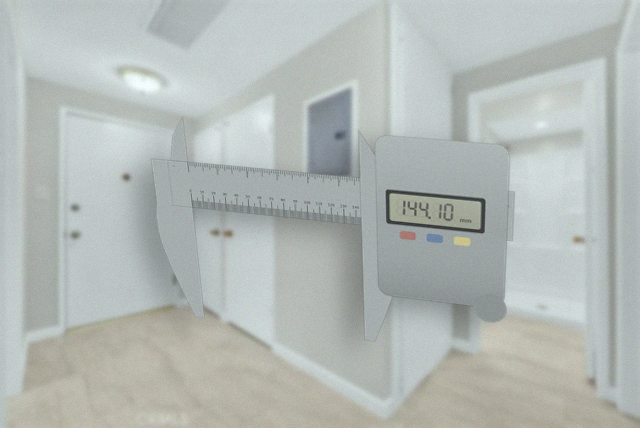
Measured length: mm 144.10
